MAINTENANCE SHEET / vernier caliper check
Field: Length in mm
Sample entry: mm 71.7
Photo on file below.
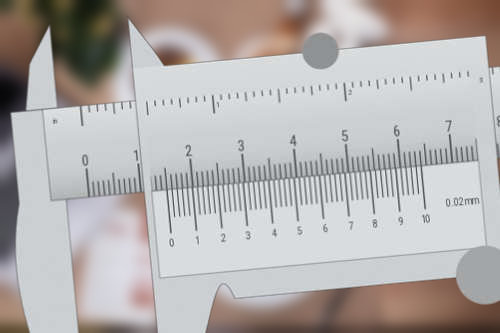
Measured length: mm 15.0
